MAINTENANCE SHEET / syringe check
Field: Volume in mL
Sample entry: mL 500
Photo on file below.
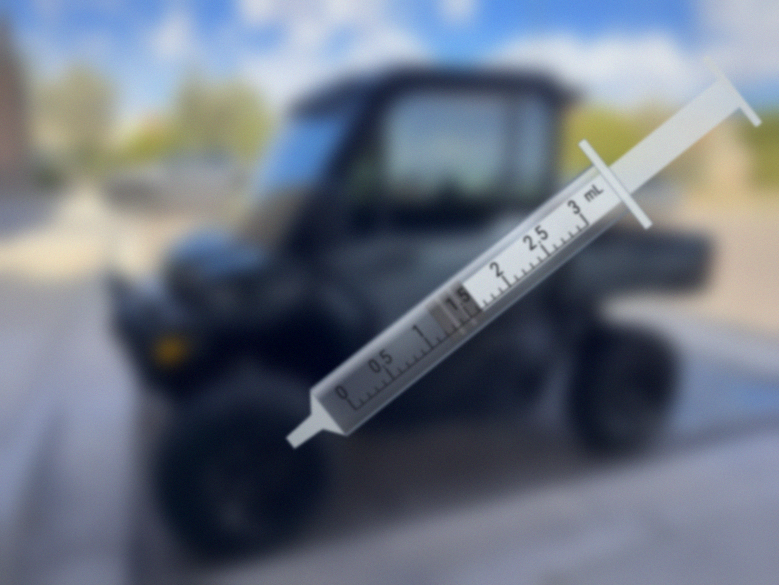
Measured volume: mL 1.2
